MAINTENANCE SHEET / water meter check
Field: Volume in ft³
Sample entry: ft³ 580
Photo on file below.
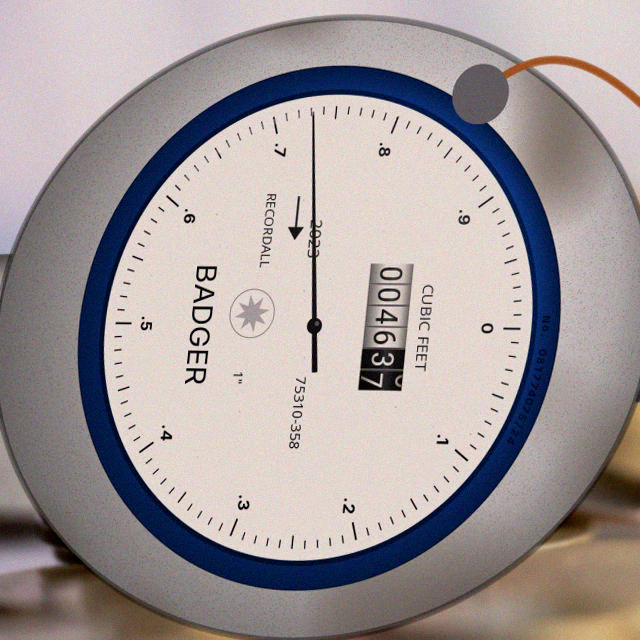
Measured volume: ft³ 4636.73
